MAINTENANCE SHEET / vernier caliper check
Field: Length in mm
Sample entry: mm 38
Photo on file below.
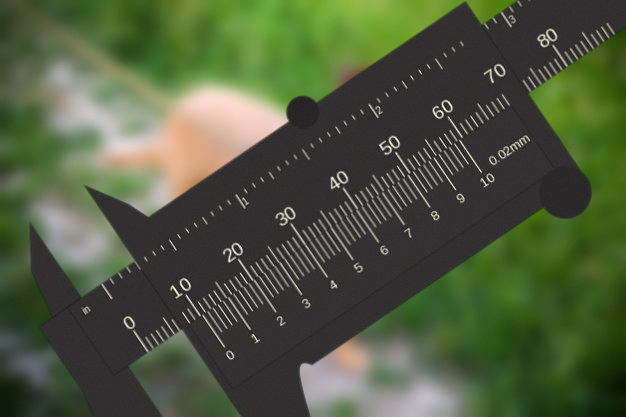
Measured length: mm 10.4
